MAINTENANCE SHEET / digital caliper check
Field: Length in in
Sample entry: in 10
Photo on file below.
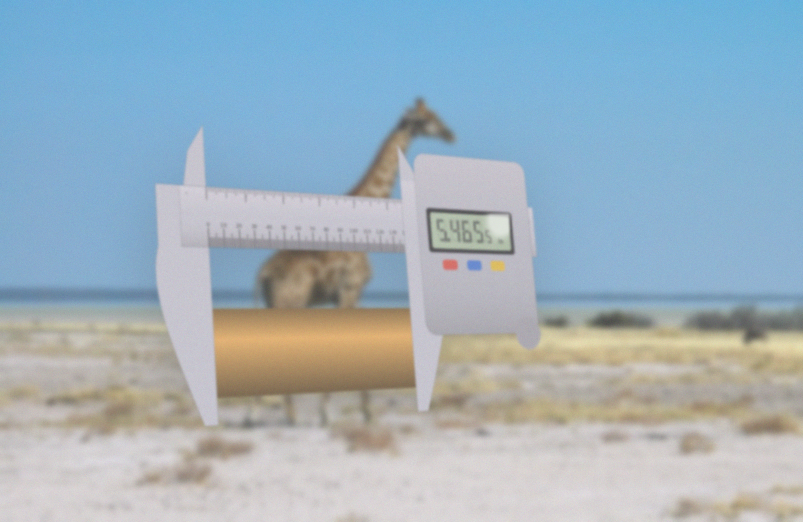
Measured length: in 5.4655
